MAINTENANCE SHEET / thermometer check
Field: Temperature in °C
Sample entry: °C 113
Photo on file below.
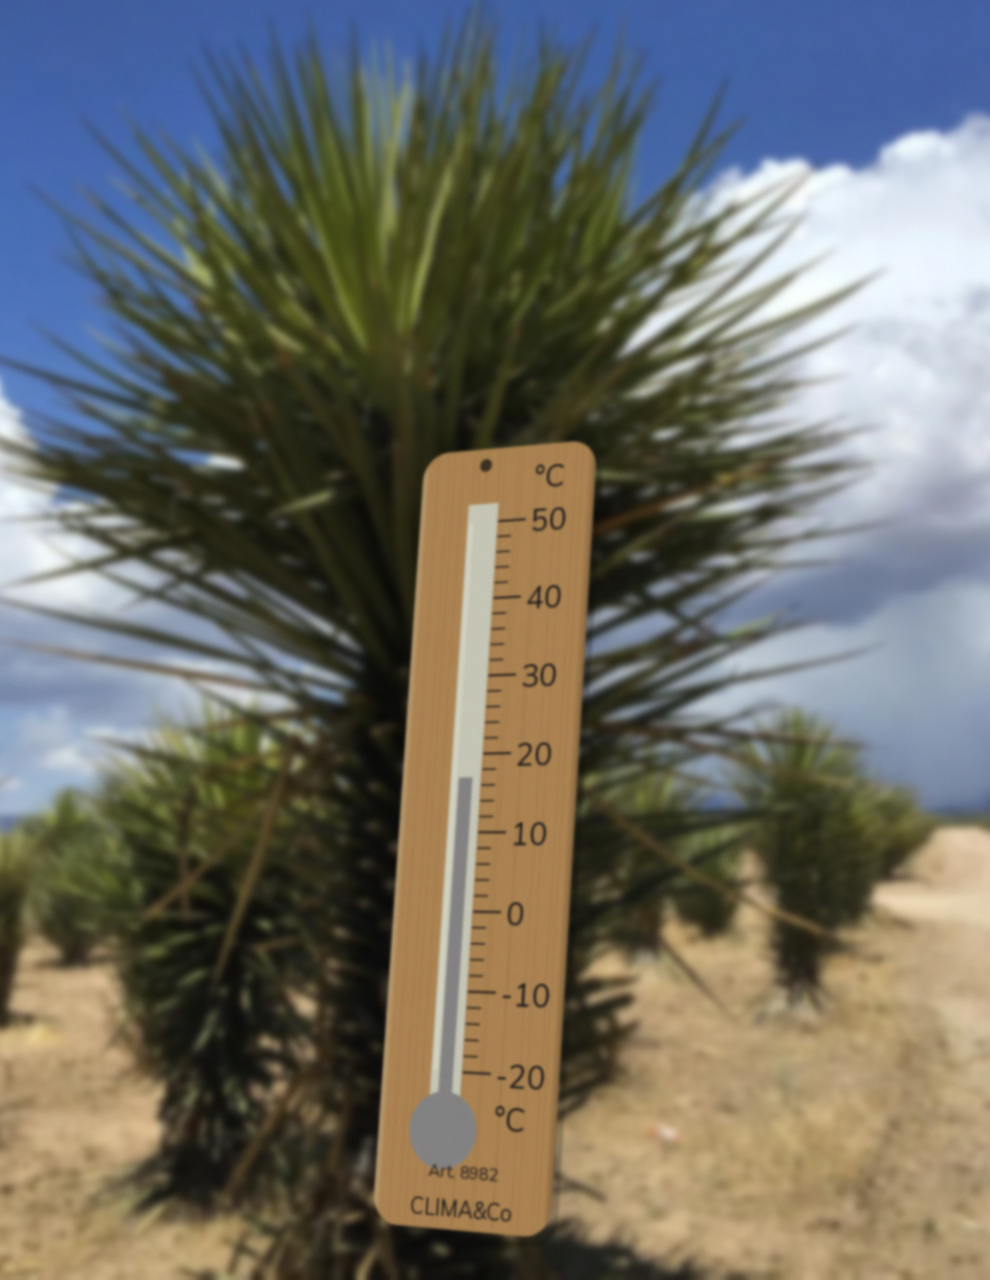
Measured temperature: °C 17
